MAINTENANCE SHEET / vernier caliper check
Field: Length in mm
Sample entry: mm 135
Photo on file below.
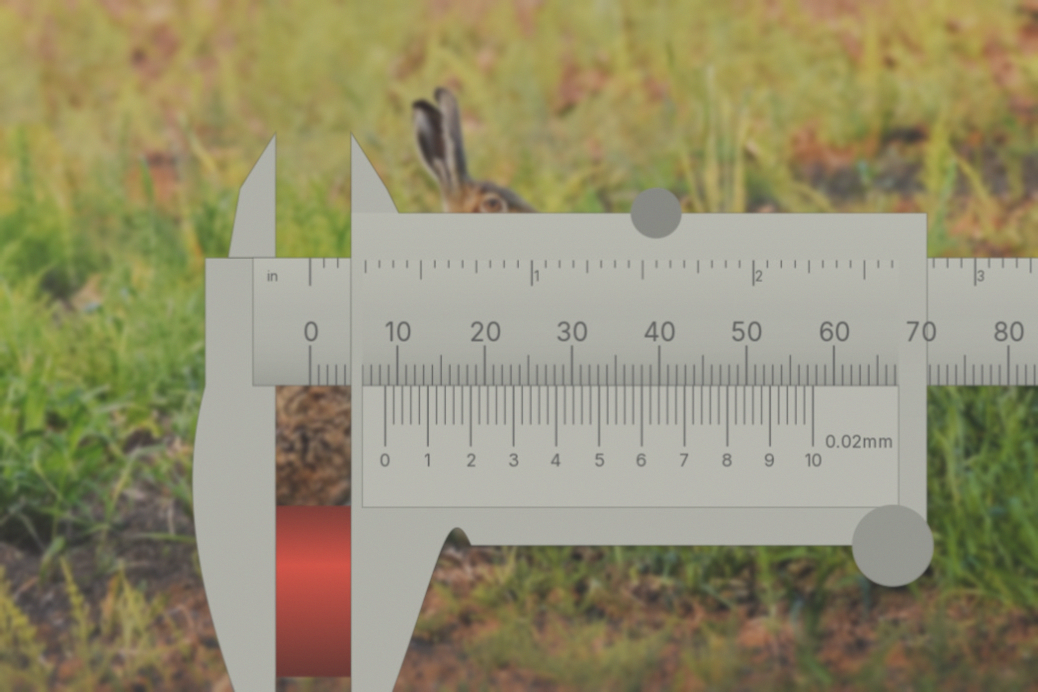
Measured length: mm 8.6
